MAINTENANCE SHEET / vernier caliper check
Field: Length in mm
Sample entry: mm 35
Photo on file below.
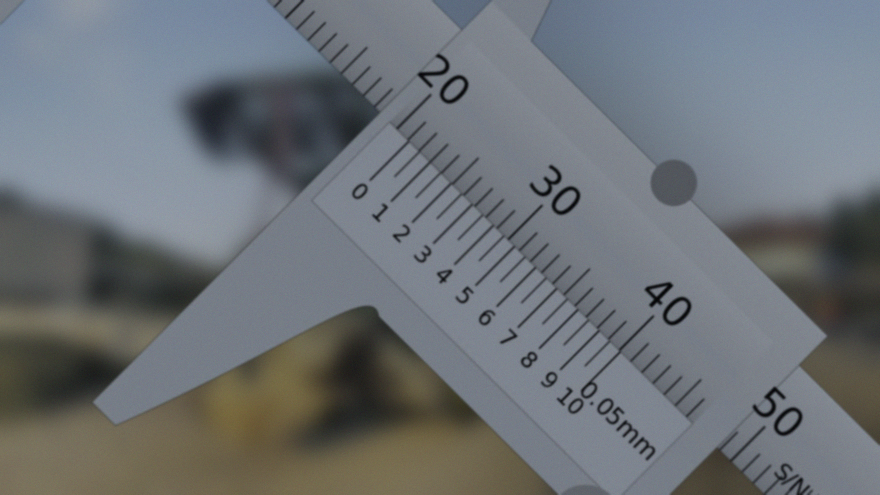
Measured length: mm 21.1
